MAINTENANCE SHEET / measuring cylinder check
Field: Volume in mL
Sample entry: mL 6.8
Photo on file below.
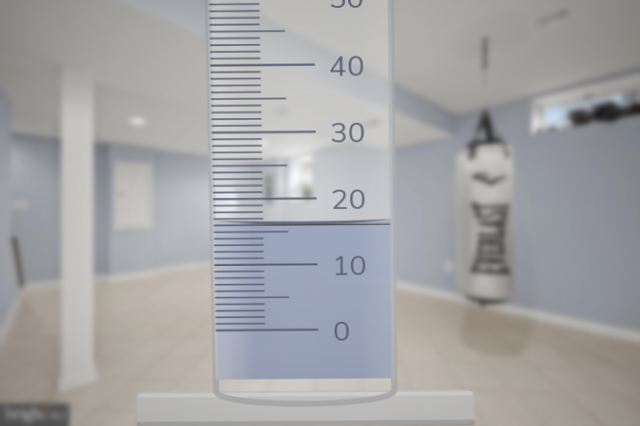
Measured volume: mL 16
